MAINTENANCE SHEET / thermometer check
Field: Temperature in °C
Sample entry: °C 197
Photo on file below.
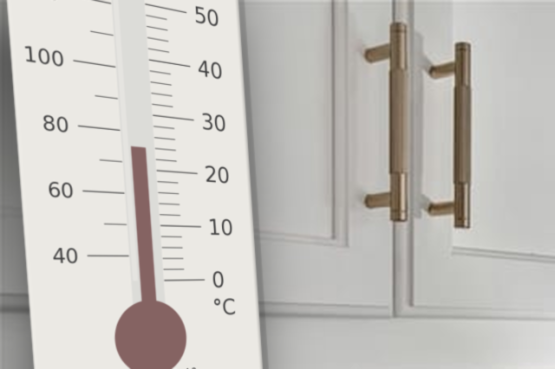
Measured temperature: °C 24
